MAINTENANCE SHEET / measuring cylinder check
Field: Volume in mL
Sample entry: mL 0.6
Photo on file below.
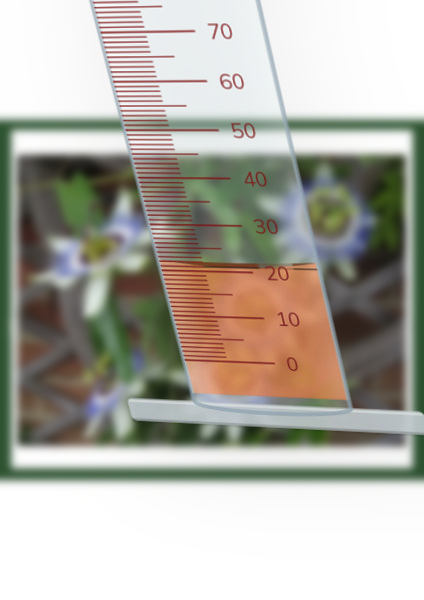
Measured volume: mL 21
